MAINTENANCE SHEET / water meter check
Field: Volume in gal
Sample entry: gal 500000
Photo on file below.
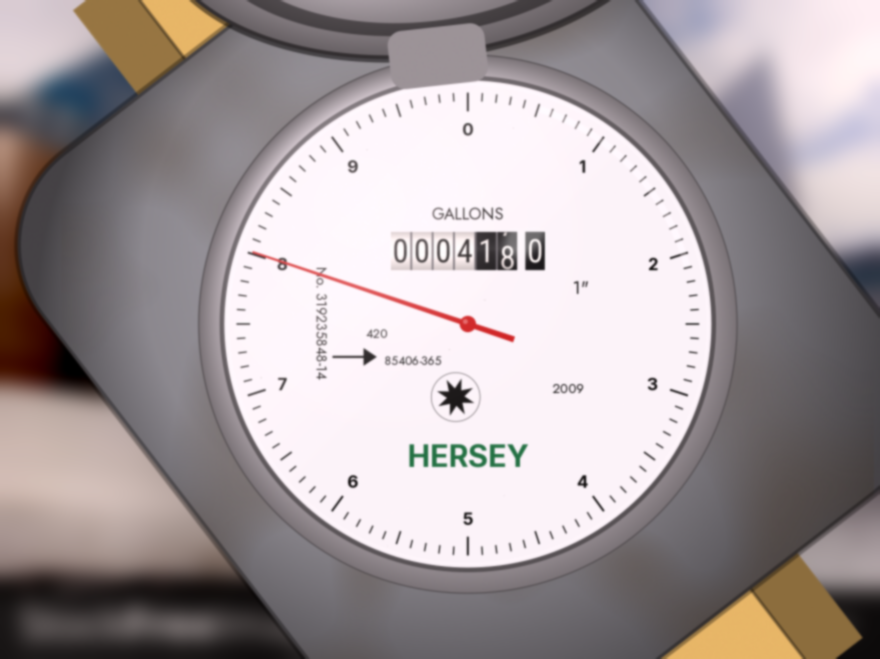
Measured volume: gal 4178.0
